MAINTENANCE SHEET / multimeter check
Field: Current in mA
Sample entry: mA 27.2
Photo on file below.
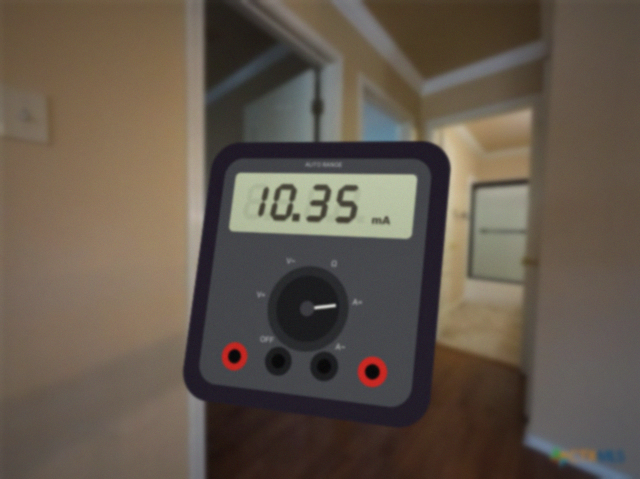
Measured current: mA 10.35
